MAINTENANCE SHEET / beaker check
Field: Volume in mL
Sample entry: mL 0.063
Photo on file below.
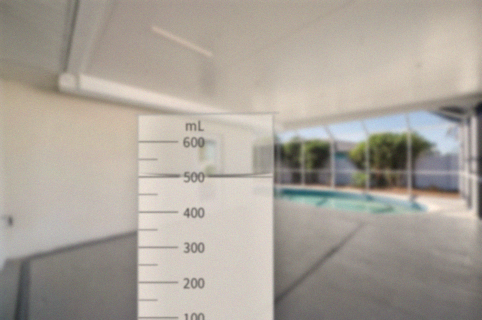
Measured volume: mL 500
